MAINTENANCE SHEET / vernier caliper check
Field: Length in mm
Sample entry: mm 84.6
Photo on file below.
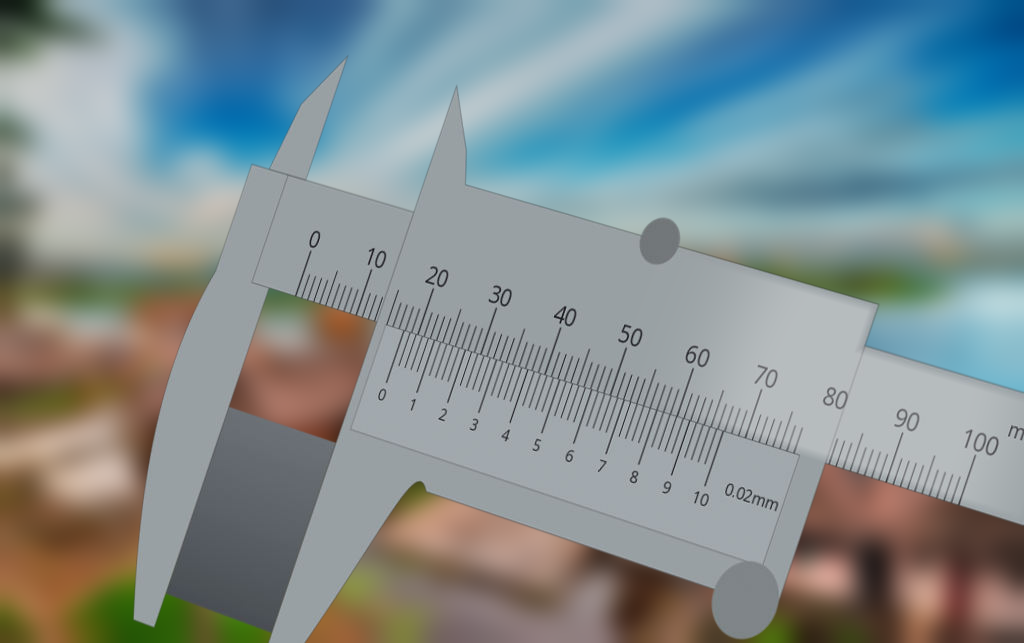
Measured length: mm 17.8
